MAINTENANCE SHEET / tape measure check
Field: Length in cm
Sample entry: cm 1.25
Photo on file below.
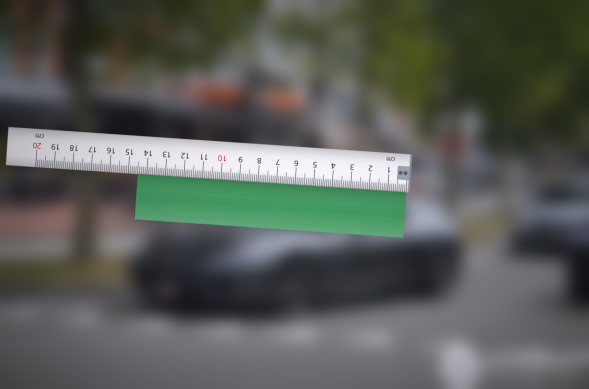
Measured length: cm 14.5
